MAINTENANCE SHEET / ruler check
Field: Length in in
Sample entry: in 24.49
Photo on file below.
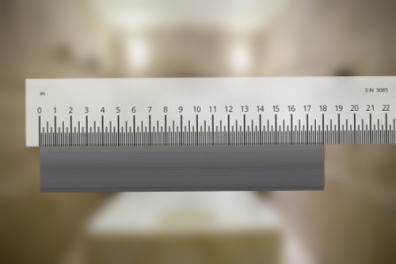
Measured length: in 18
